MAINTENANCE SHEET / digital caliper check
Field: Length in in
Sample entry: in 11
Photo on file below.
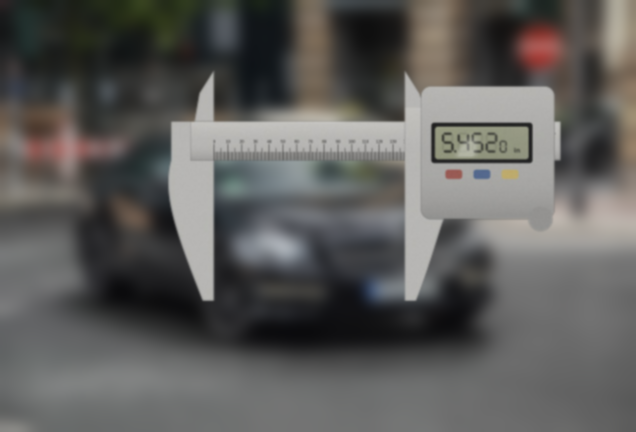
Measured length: in 5.4520
